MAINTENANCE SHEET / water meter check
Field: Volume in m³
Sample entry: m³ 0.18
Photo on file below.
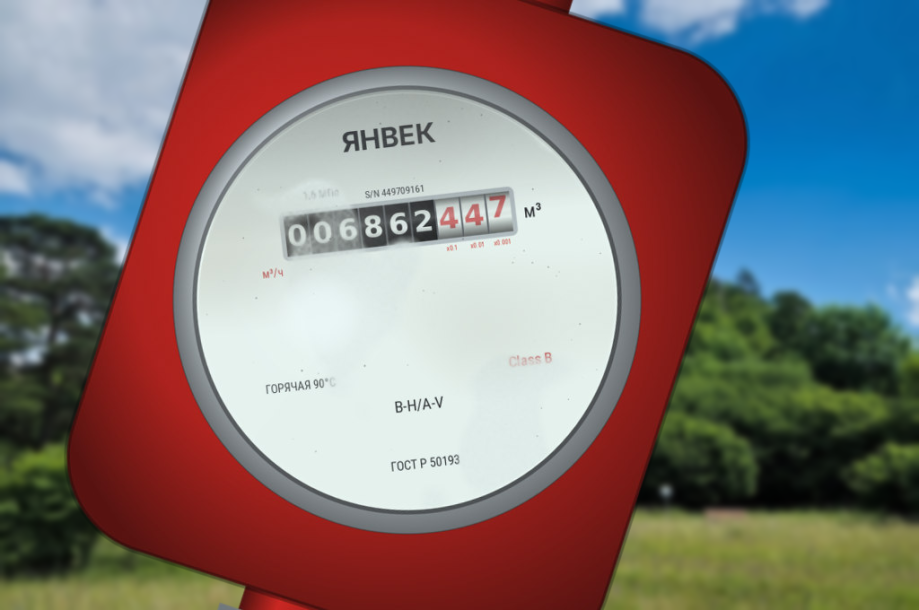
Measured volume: m³ 6862.447
